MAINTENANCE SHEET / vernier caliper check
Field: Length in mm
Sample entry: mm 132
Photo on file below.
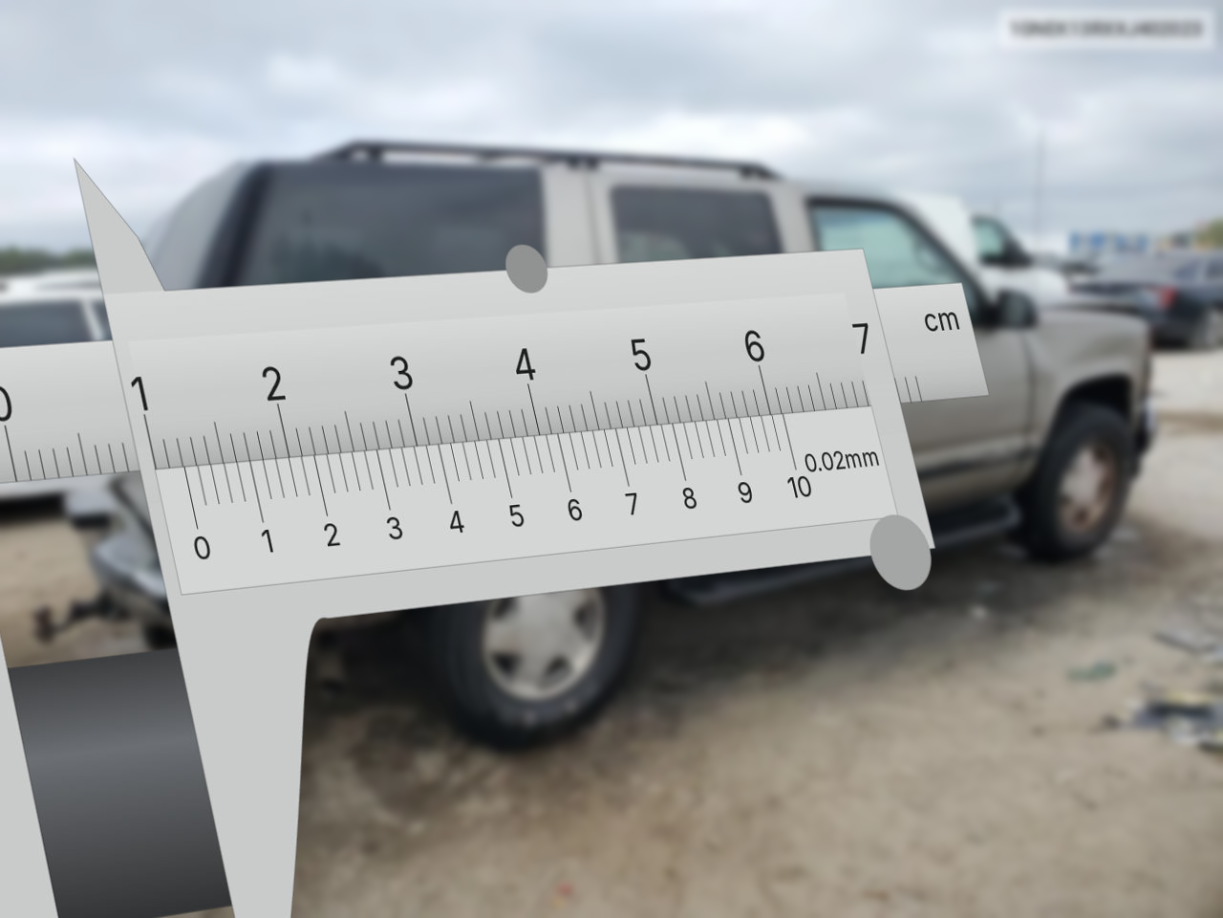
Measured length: mm 12.1
